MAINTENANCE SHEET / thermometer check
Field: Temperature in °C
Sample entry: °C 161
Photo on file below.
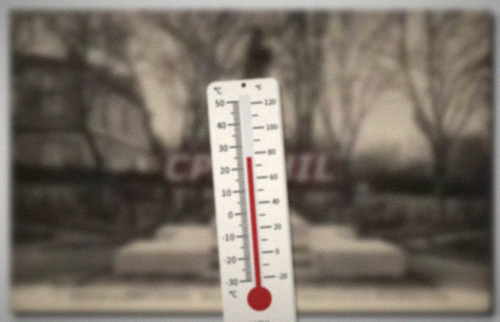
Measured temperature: °C 25
